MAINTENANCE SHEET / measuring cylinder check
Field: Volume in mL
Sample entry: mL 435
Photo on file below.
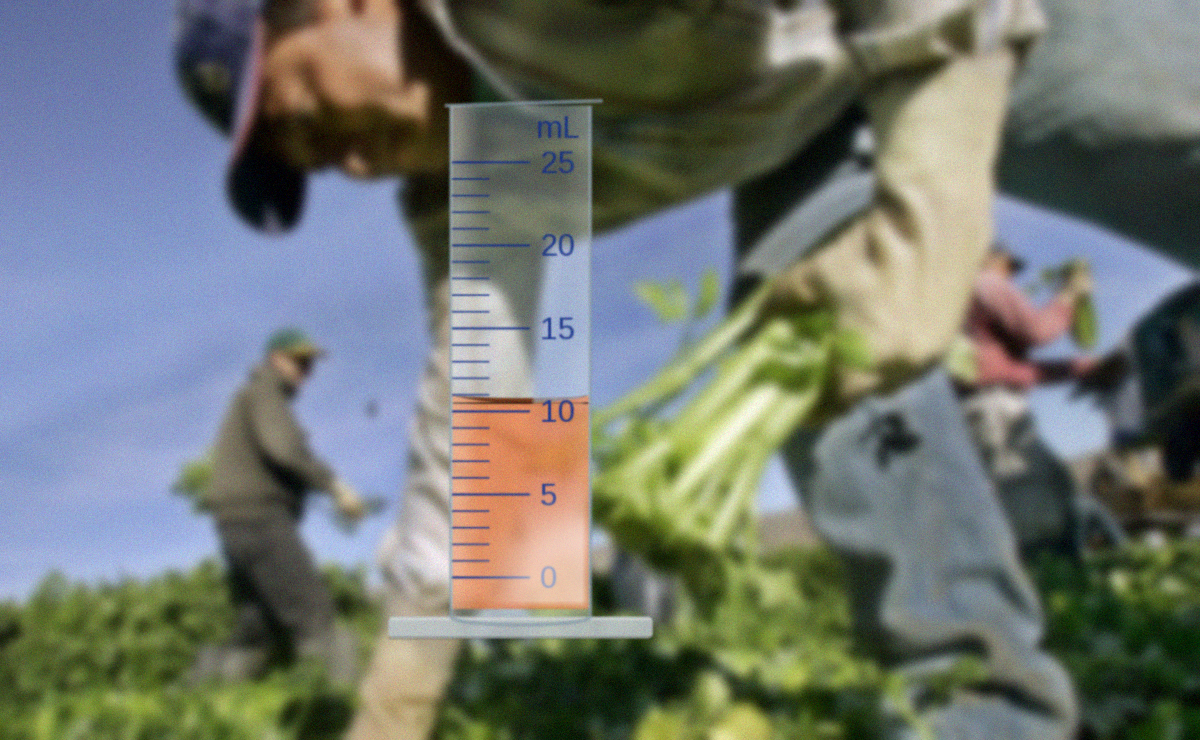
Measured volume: mL 10.5
